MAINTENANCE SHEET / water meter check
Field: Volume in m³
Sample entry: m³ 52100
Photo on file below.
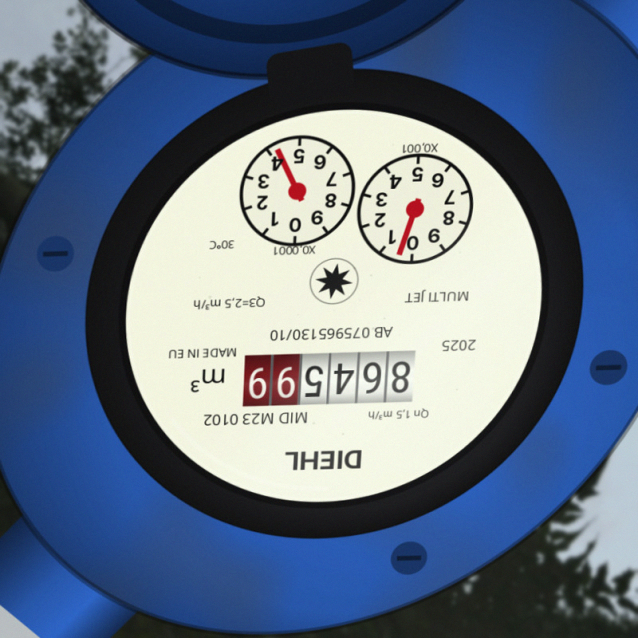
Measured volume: m³ 8645.9904
